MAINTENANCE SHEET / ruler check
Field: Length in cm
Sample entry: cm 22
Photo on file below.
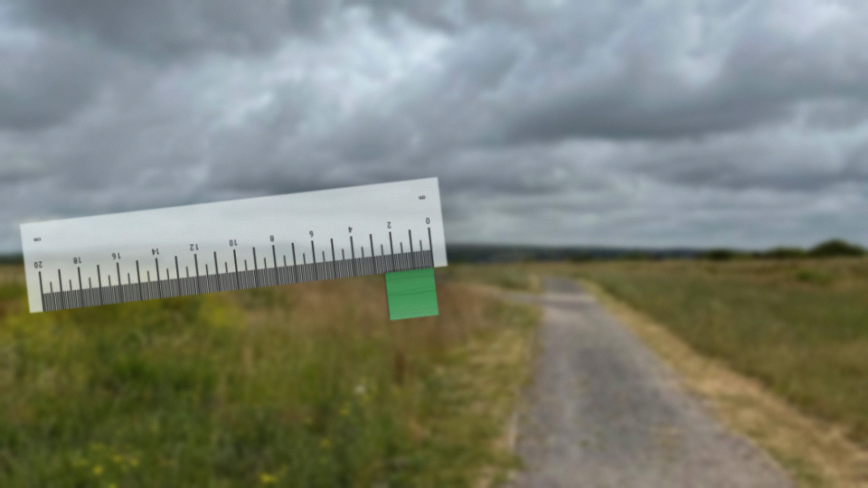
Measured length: cm 2.5
